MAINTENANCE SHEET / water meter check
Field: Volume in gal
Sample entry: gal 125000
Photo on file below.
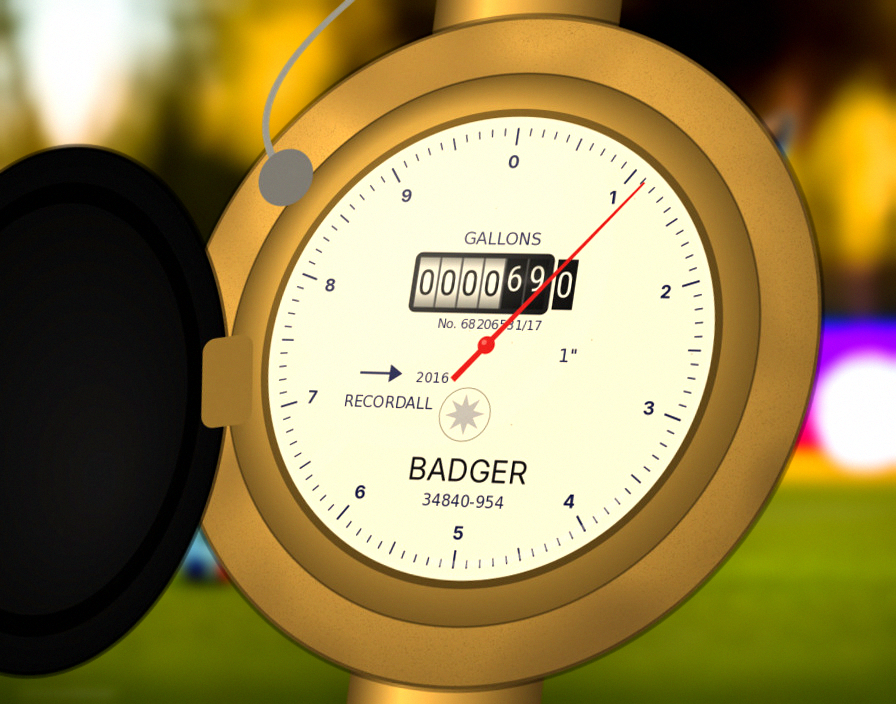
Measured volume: gal 691.1
